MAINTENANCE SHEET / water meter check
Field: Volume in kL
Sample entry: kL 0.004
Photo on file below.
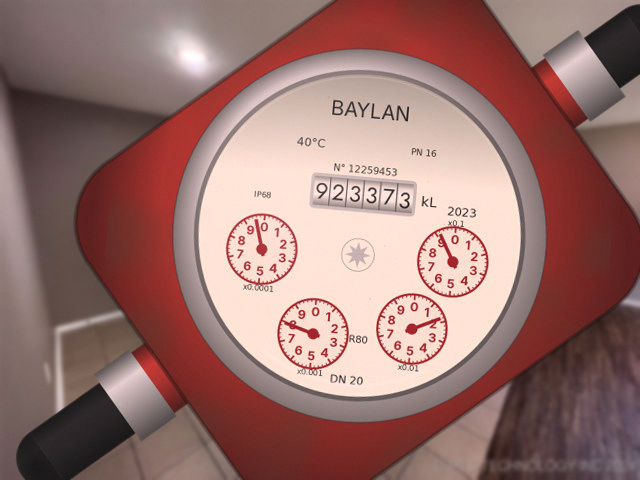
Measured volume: kL 923372.9179
